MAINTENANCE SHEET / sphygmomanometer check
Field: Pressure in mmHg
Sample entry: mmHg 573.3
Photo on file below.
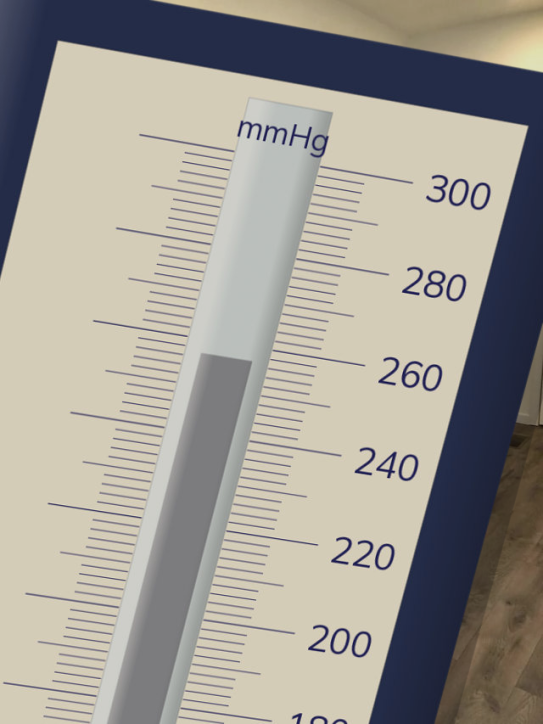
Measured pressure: mmHg 257
